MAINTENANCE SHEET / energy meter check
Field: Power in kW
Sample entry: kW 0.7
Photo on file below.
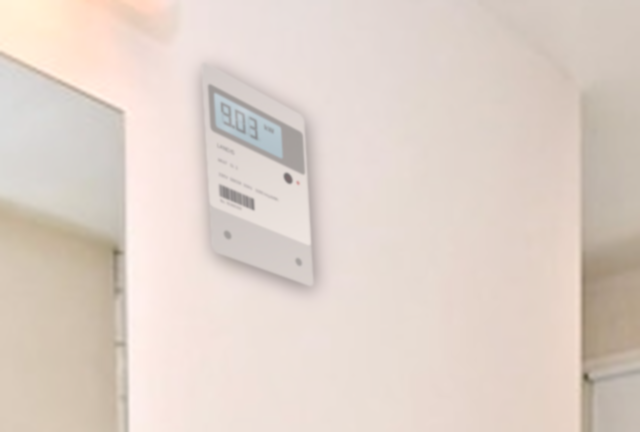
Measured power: kW 9.03
